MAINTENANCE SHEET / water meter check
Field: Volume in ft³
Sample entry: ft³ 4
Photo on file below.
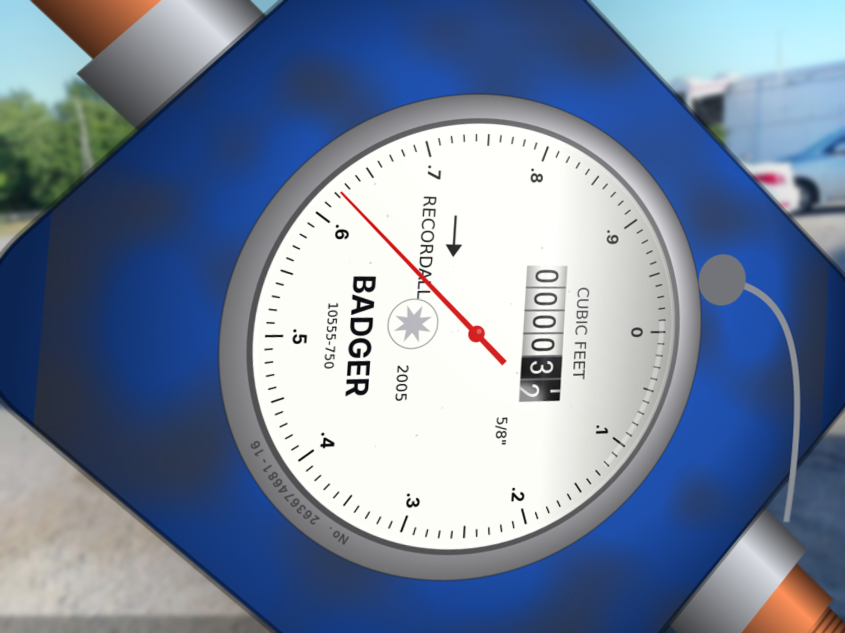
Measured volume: ft³ 31.62
